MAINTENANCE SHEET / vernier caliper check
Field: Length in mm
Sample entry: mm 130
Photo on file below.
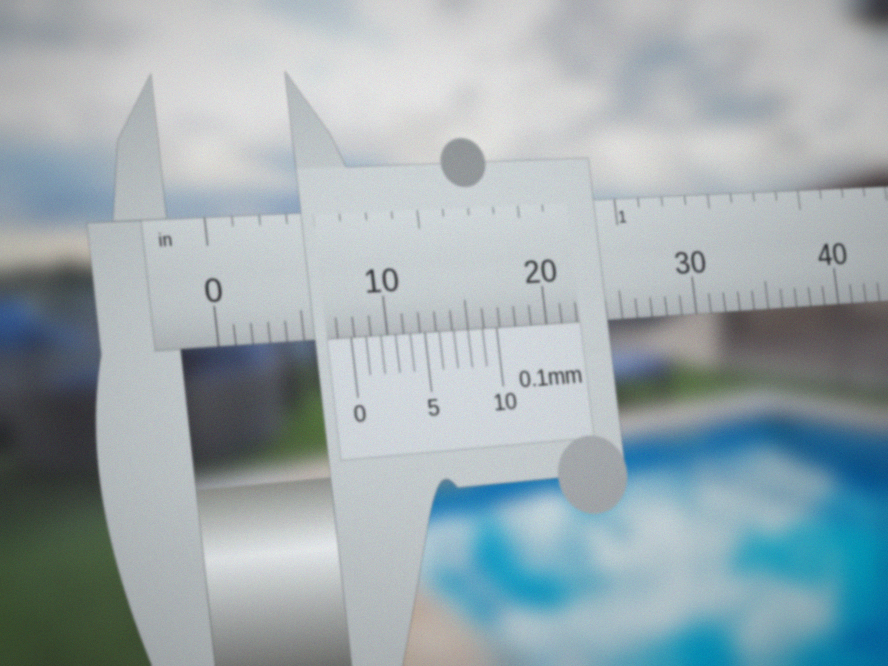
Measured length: mm 7.8
